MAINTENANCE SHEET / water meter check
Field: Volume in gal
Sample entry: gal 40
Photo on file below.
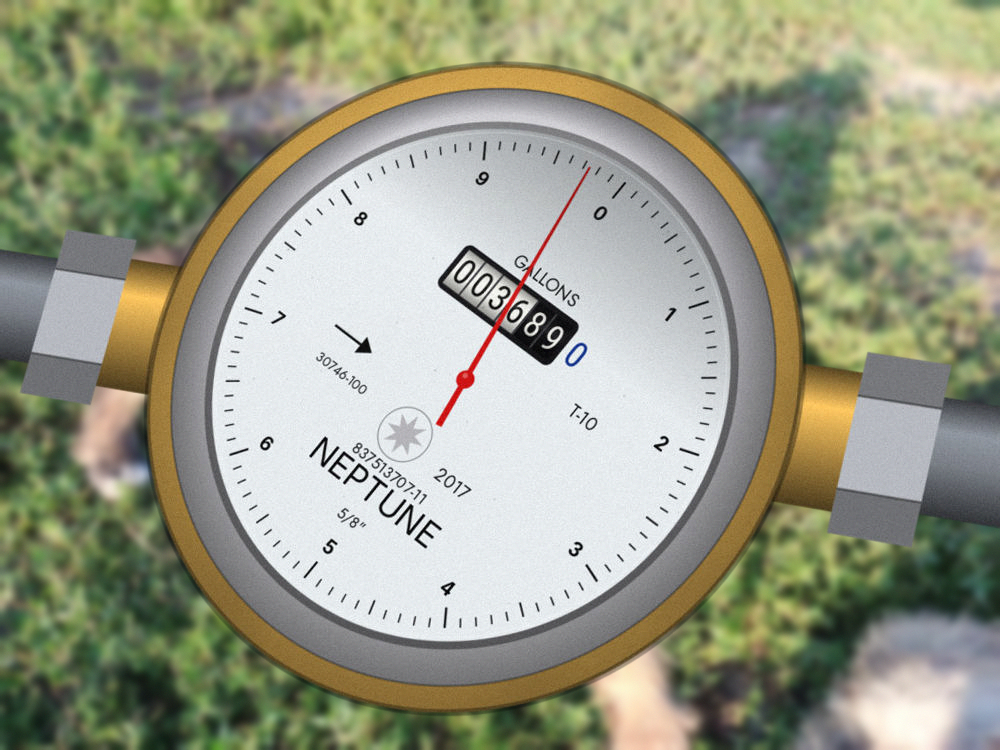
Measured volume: gal 36889.7
